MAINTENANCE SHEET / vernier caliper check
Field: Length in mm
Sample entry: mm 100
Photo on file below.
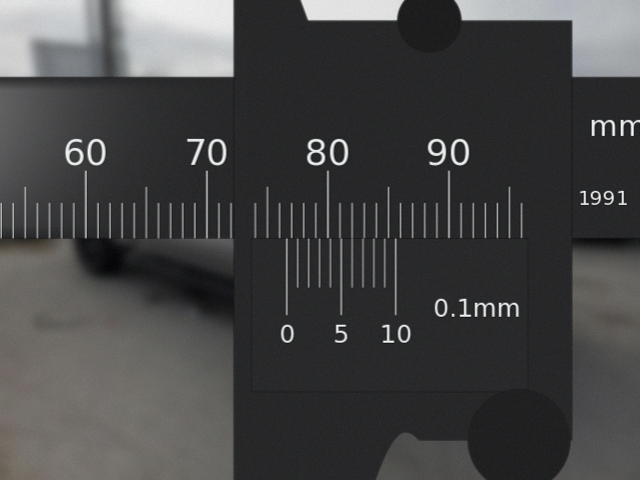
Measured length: mm 76.6
